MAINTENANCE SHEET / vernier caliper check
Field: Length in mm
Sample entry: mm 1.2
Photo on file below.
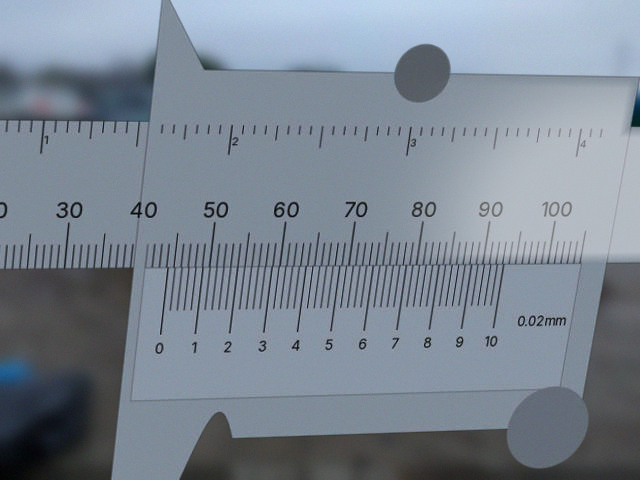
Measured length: mm 44.2
